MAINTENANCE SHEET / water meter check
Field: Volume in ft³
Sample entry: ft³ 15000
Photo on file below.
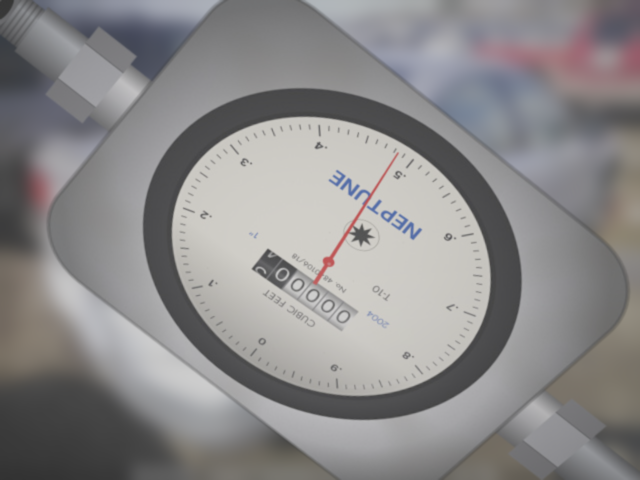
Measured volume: ft³ 3.48
